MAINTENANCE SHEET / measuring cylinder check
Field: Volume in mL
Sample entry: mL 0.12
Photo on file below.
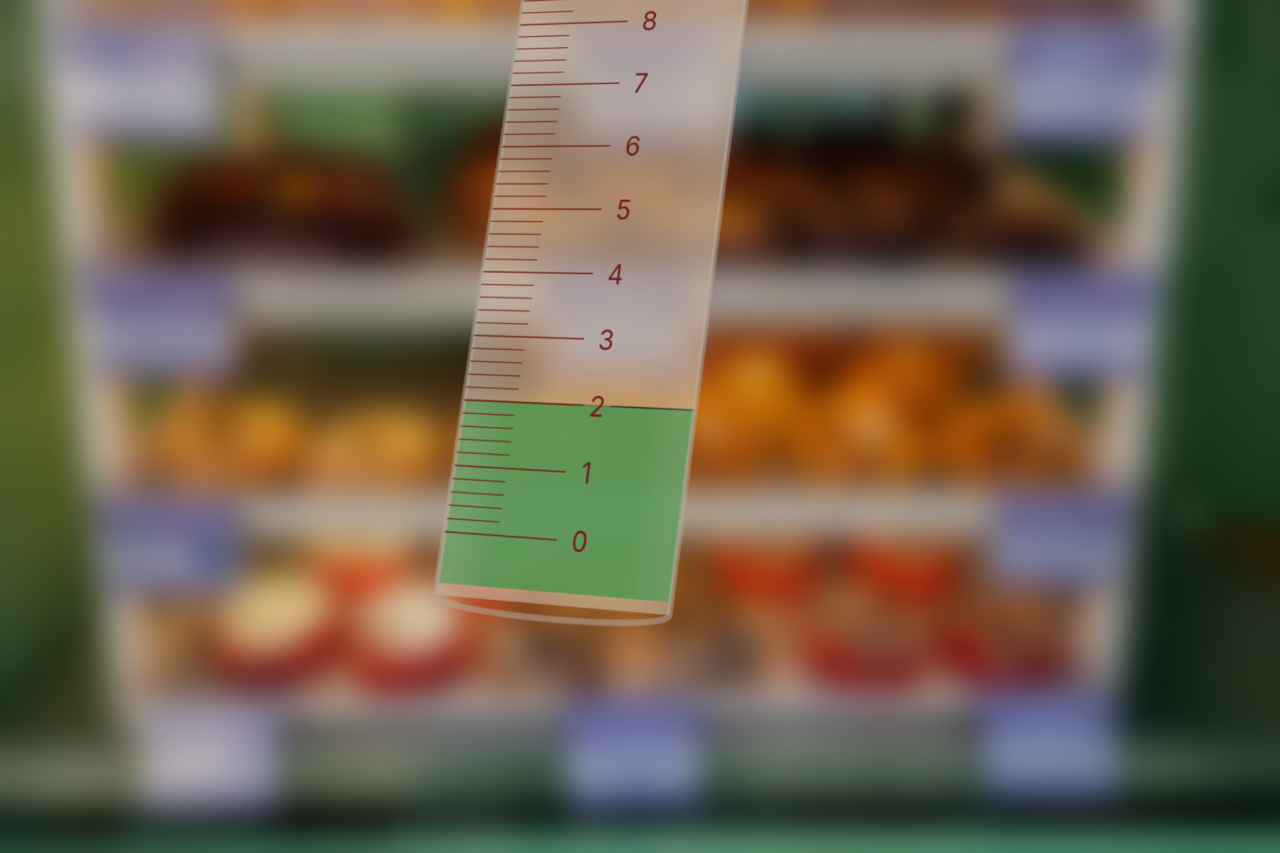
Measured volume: mL 2
